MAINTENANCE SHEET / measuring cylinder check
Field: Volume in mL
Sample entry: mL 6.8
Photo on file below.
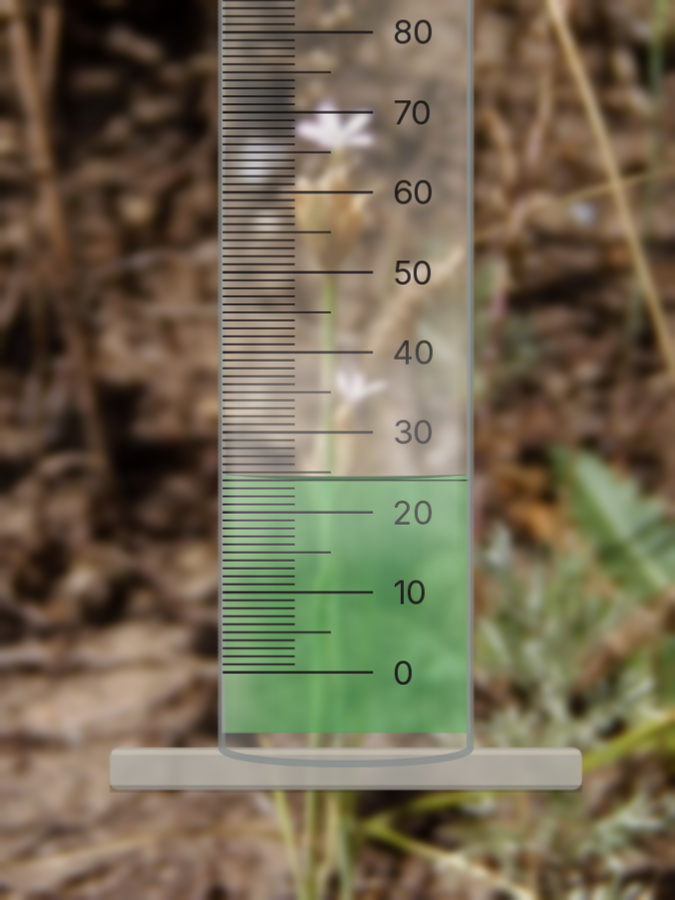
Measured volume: mL 24
